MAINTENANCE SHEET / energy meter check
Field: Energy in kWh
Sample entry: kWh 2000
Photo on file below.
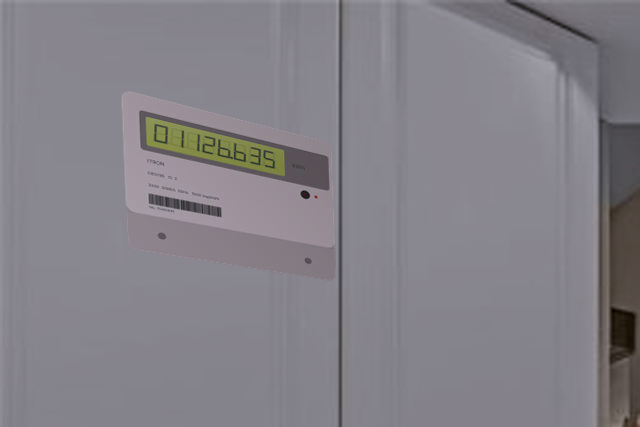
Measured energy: kWh 1126.635
